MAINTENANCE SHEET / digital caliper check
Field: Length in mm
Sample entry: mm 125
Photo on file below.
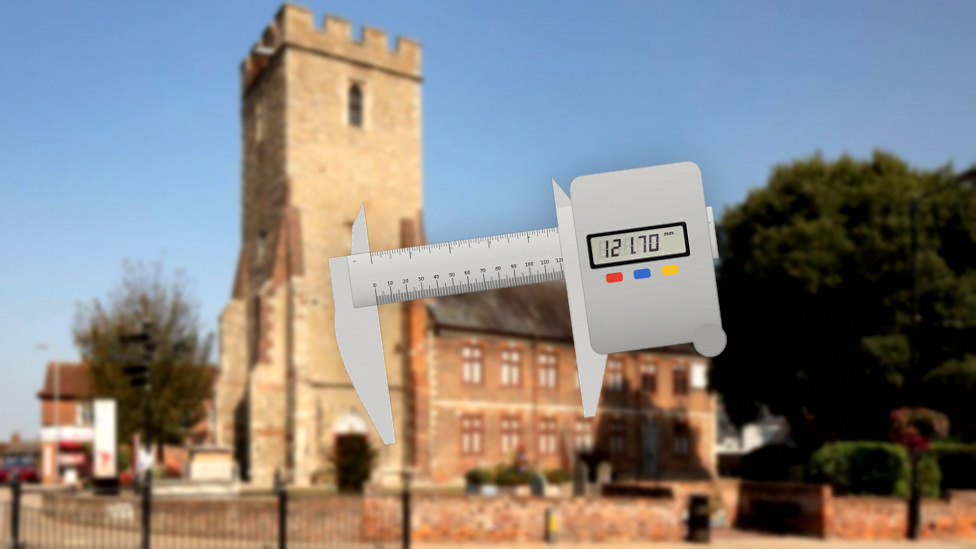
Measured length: mm 121.70
